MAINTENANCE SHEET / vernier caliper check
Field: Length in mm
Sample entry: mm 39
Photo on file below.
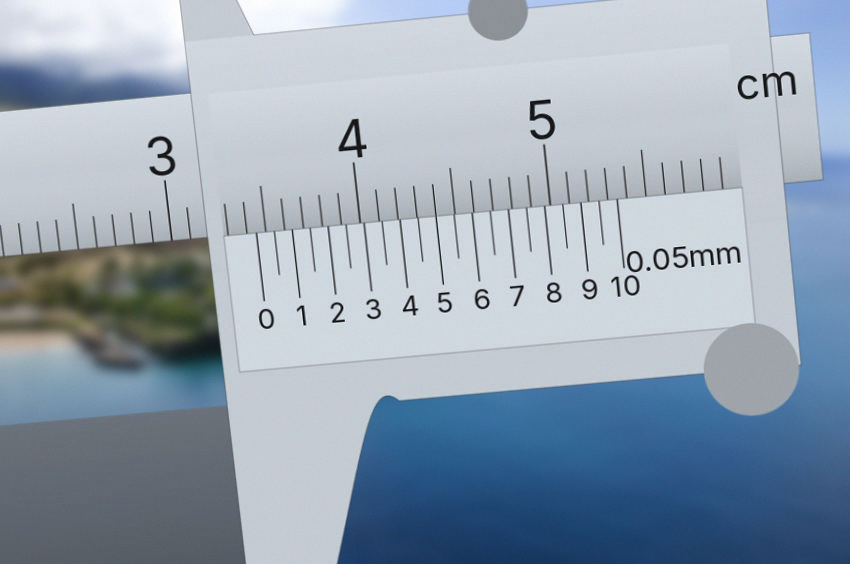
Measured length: mm 34.5
